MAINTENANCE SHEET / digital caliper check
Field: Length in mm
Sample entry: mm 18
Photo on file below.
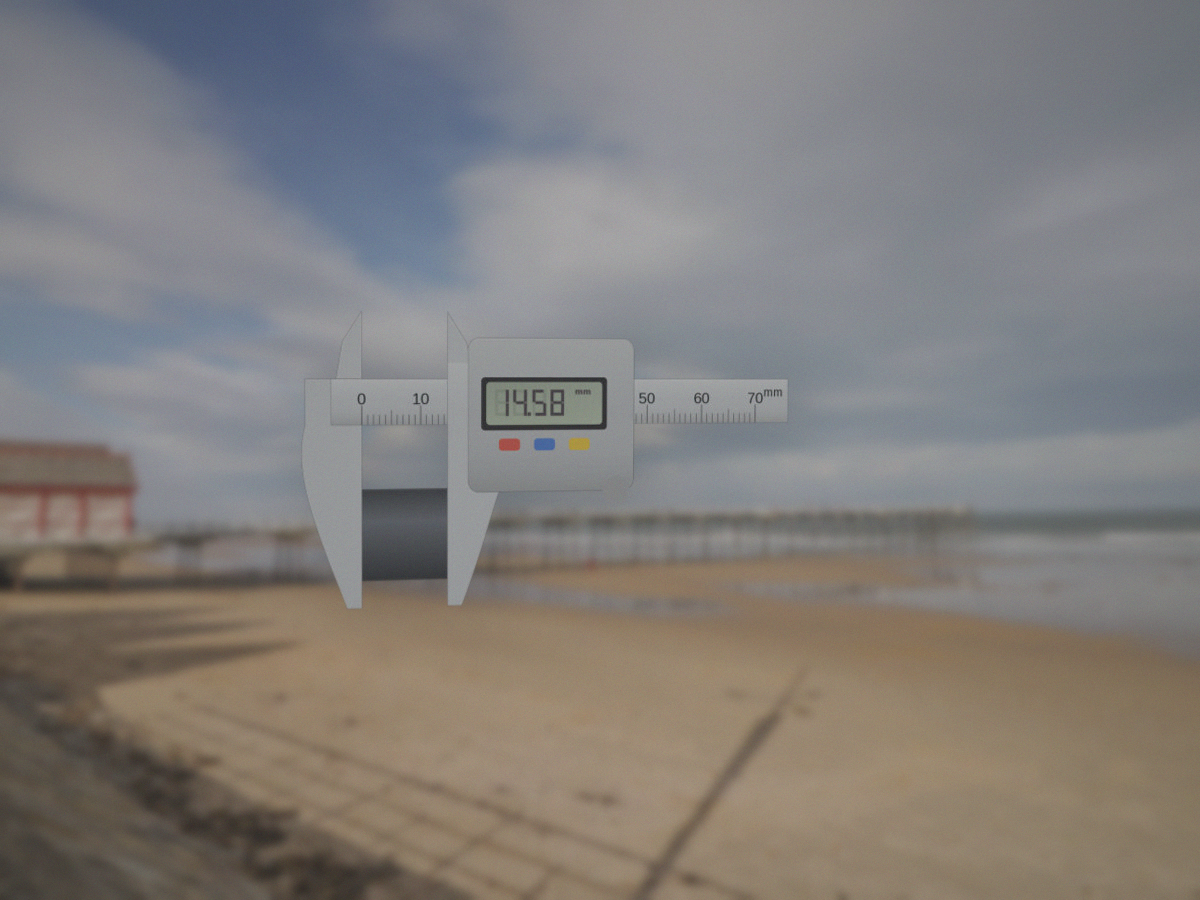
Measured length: mm 14.58
